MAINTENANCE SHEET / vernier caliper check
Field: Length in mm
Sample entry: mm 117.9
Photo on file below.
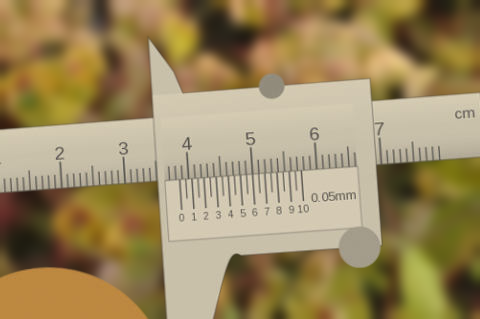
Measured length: mm 38.6
